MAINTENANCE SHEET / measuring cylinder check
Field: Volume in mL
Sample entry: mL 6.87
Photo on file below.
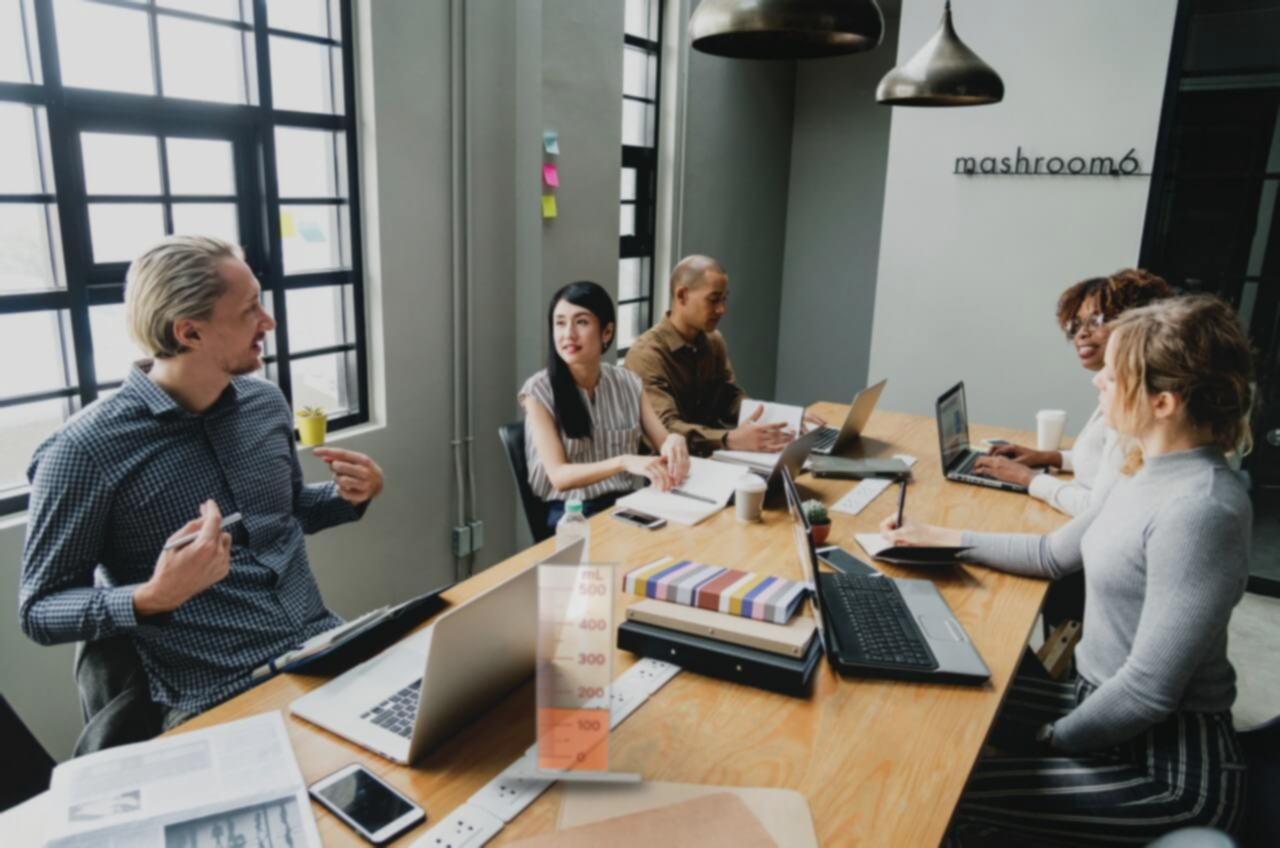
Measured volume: mL 150
